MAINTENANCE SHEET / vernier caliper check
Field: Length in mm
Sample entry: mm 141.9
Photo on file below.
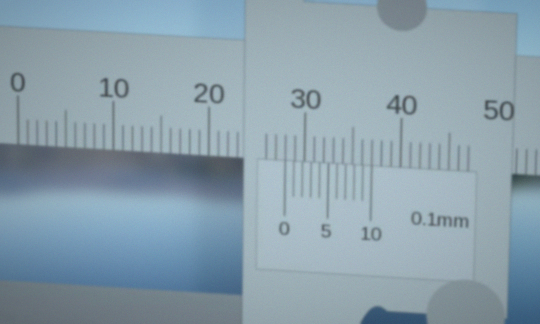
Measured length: mm 28.0
